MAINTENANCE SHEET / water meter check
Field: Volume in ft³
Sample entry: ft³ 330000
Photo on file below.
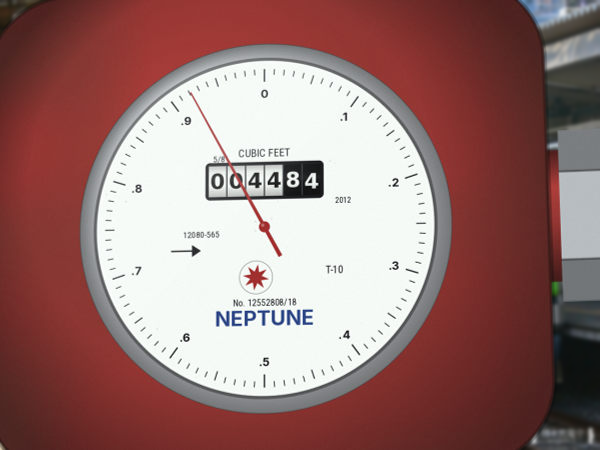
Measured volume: ft³ 4483.92
